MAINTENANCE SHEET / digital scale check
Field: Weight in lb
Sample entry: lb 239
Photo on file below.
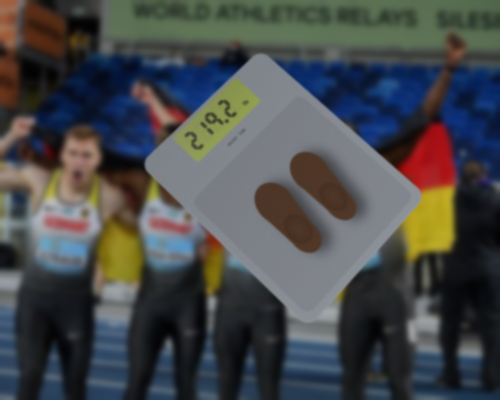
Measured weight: lb 219.2
